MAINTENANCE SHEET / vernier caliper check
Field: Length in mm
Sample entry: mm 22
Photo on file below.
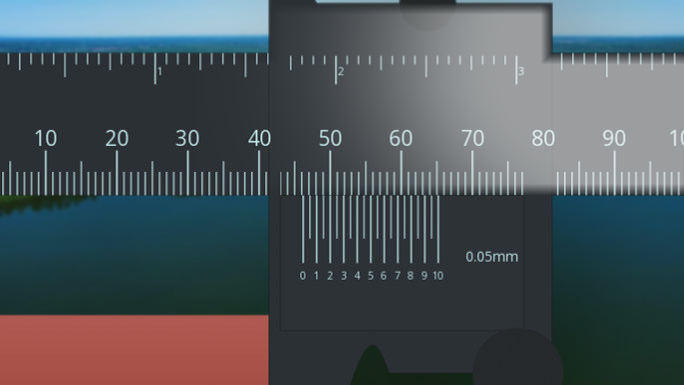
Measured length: mm 46.2
